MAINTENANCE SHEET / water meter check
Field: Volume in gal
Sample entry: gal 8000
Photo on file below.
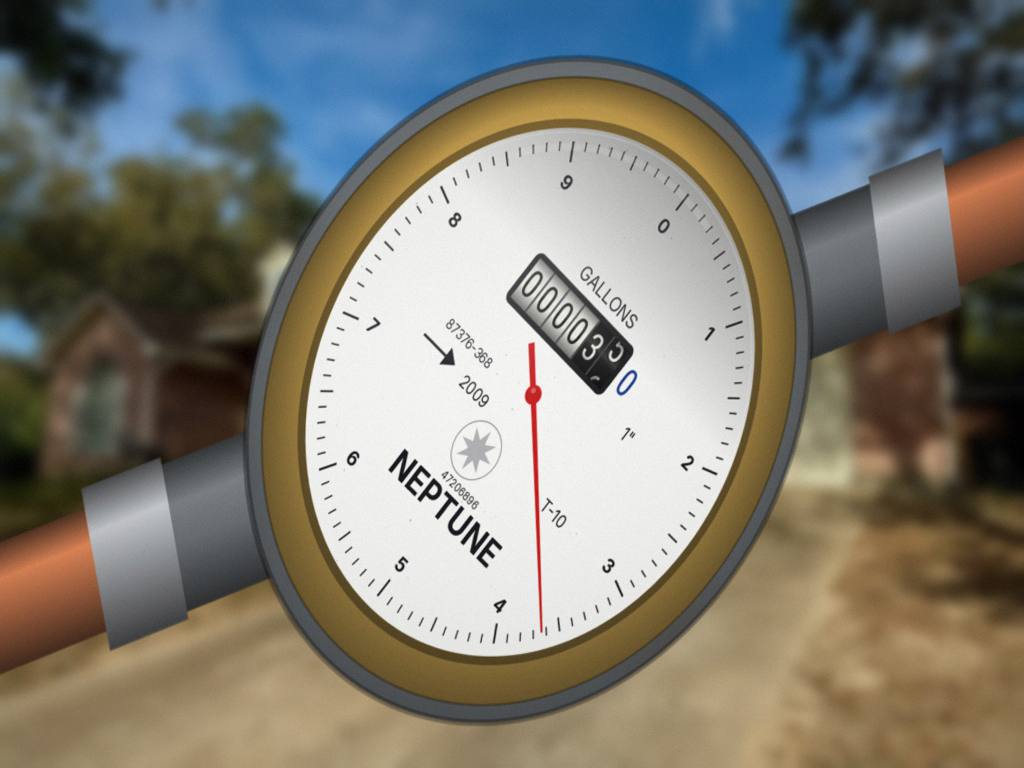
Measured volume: gal 353.6
